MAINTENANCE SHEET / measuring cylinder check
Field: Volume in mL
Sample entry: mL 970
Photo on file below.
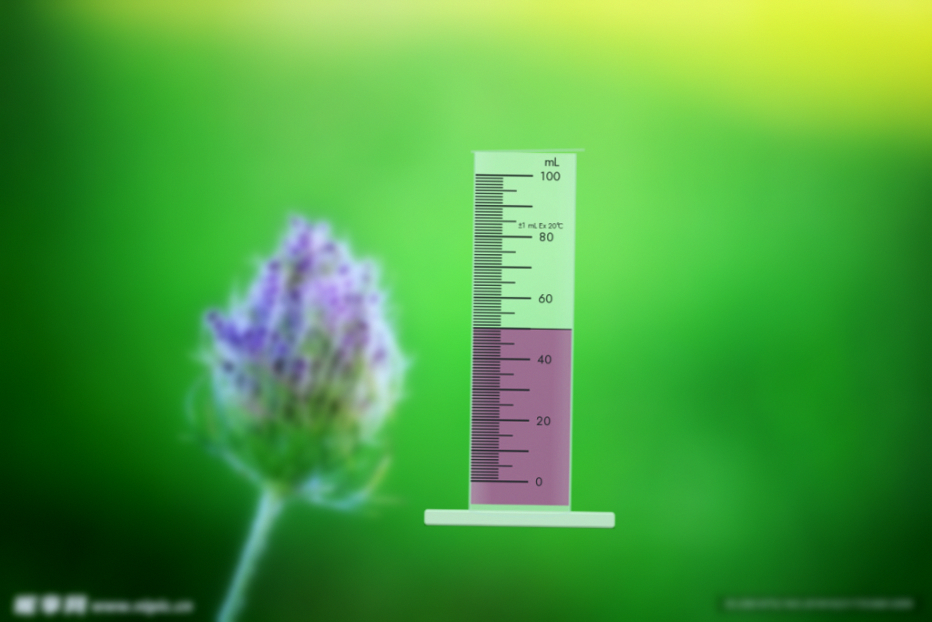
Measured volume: mL 50
